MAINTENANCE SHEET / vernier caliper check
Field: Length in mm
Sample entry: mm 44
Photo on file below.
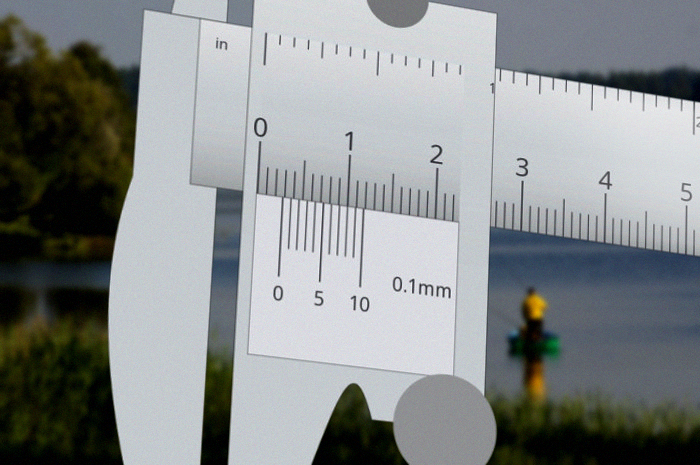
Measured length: mm 2.8
